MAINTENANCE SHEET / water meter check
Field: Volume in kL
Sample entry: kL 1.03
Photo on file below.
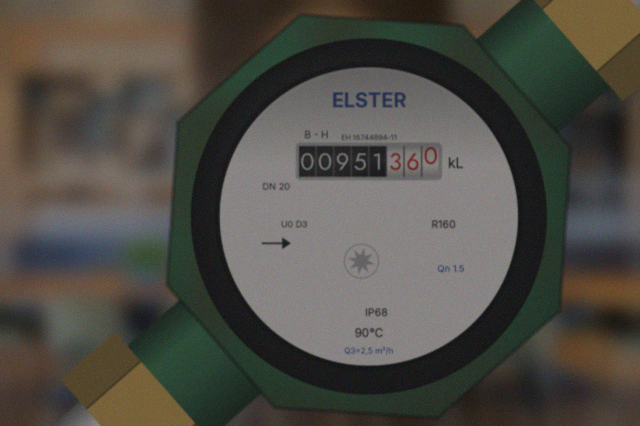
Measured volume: kL 951.360
